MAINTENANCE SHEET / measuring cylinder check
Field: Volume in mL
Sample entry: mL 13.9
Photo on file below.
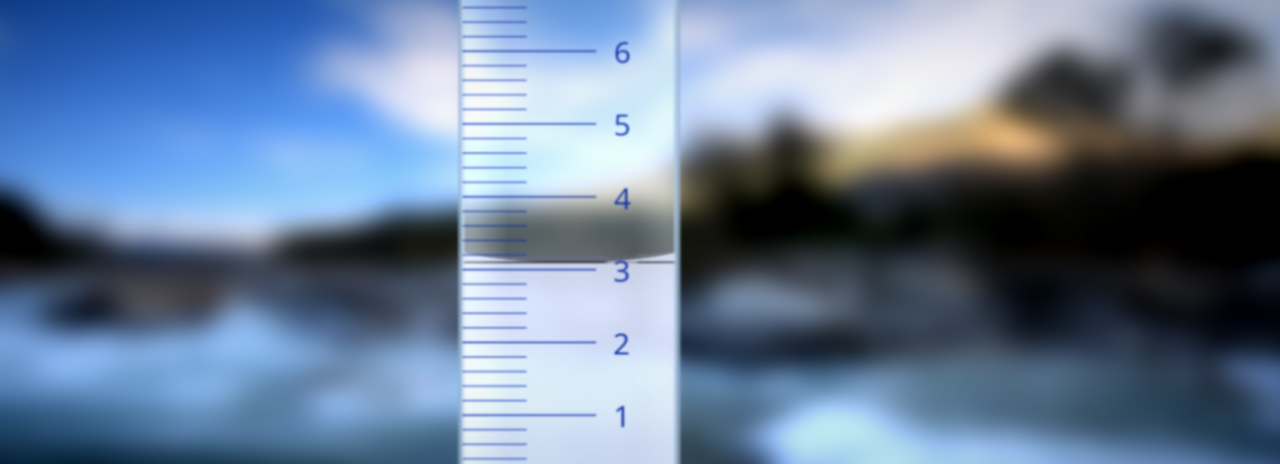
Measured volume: mL 3.1
